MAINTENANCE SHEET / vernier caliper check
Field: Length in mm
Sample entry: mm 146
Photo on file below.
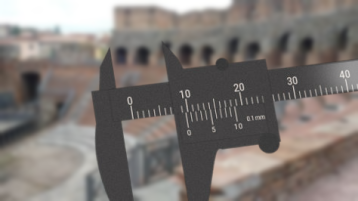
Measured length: mm 9.6
